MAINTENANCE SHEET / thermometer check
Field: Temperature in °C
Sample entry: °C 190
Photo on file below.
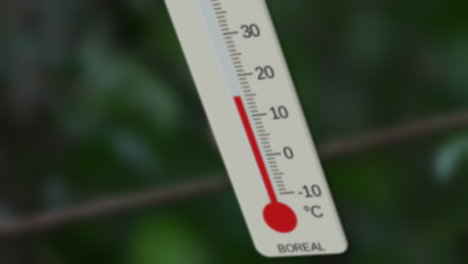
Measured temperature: °C 15
